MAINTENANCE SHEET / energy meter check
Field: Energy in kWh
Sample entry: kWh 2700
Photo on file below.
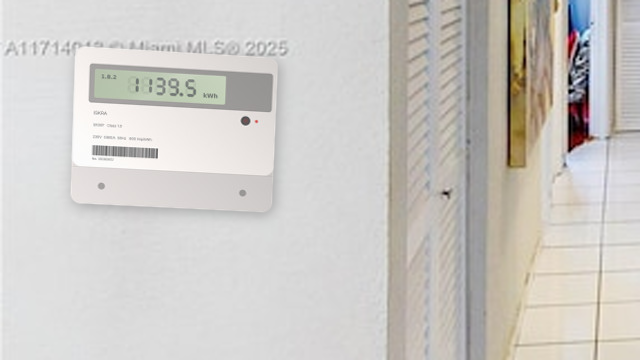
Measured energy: kWh 1139.5
